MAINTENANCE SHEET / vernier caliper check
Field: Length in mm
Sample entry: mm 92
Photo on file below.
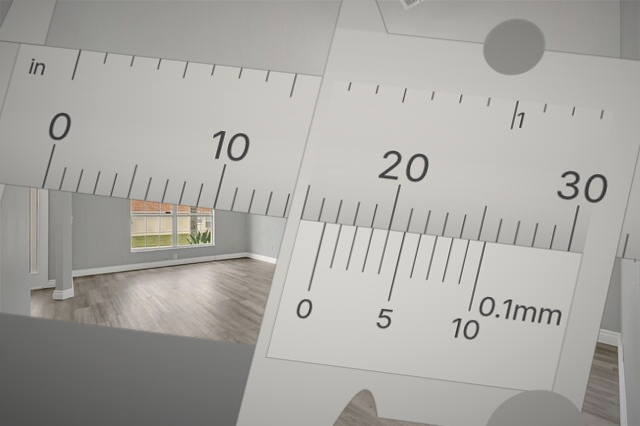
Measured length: mm 16.4
